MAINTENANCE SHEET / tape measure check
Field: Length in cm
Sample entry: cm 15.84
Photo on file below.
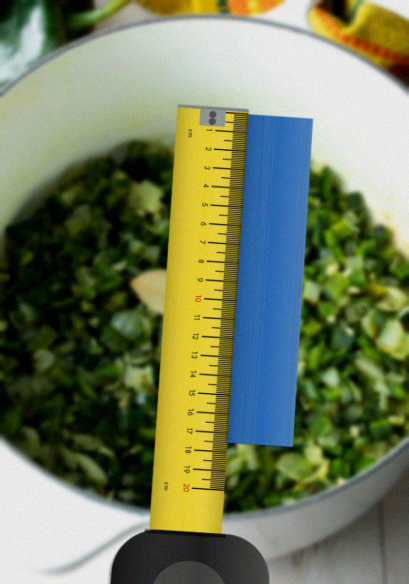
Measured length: cm 17.5
